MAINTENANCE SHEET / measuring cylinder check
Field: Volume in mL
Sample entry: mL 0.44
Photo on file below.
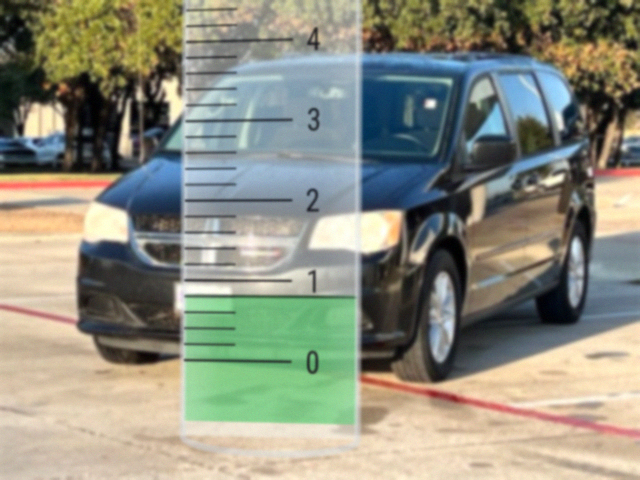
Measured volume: mL 0.8
